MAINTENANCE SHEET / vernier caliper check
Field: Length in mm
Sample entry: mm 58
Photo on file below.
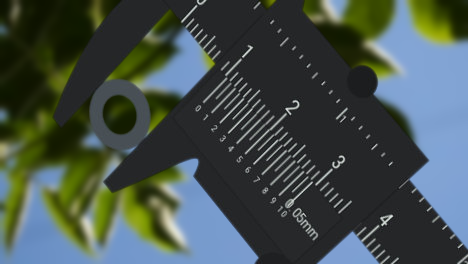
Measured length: mm 10.4
